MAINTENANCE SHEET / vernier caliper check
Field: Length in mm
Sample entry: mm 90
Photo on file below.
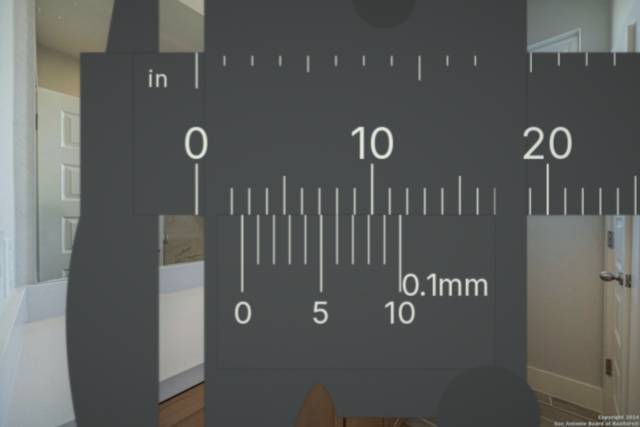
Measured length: mm 2.6
